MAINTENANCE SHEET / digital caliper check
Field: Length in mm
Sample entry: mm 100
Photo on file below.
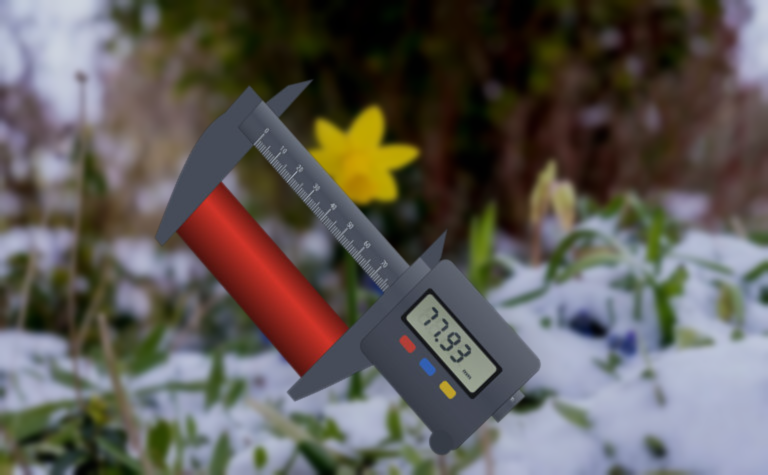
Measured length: mm 77.93
